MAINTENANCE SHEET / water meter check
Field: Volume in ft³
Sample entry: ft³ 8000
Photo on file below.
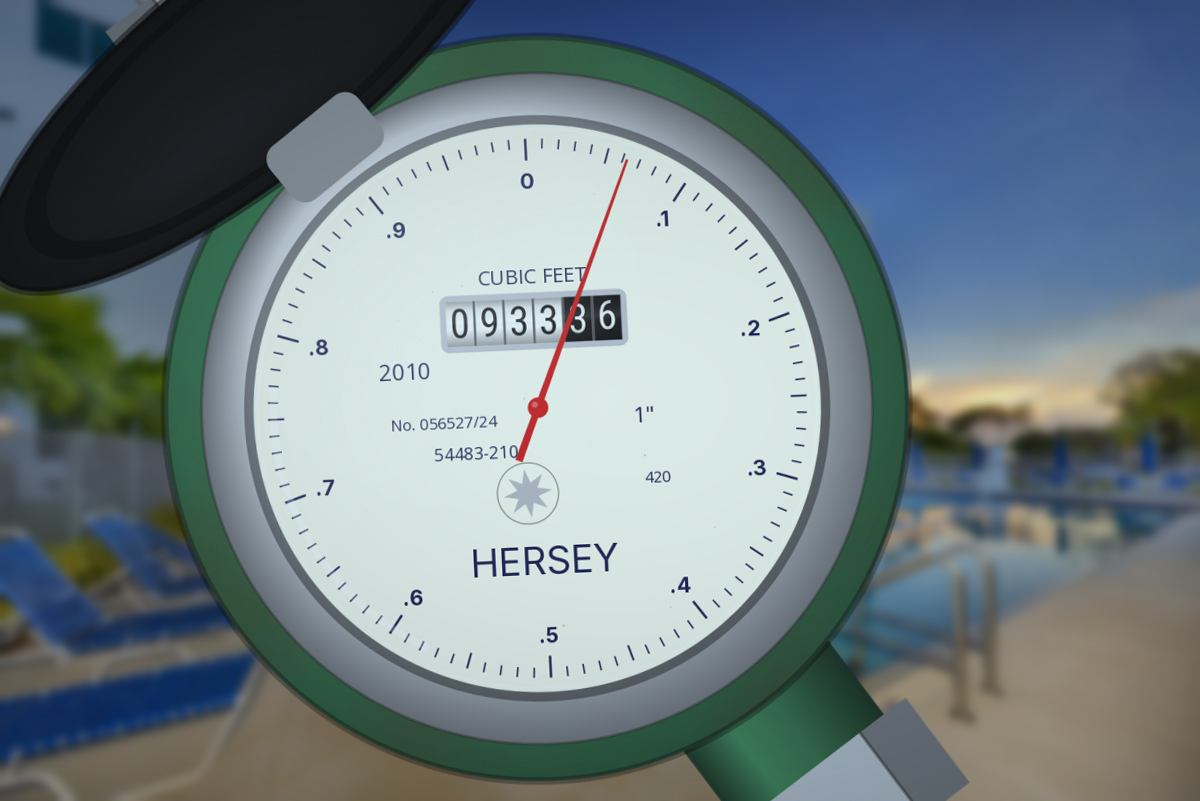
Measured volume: ft³ 93336.06
